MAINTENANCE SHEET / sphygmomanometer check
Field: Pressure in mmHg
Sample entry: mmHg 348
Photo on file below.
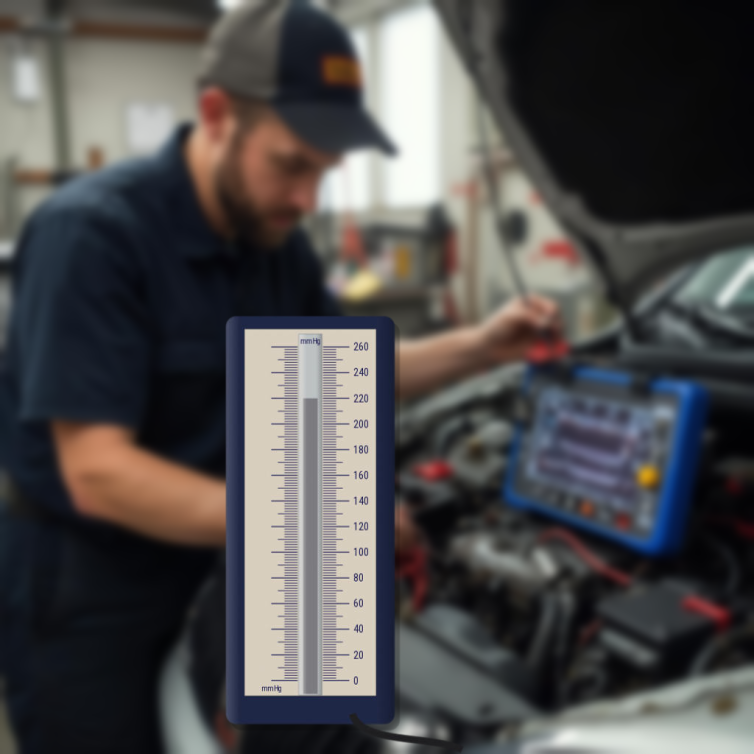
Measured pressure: mmHg 220
